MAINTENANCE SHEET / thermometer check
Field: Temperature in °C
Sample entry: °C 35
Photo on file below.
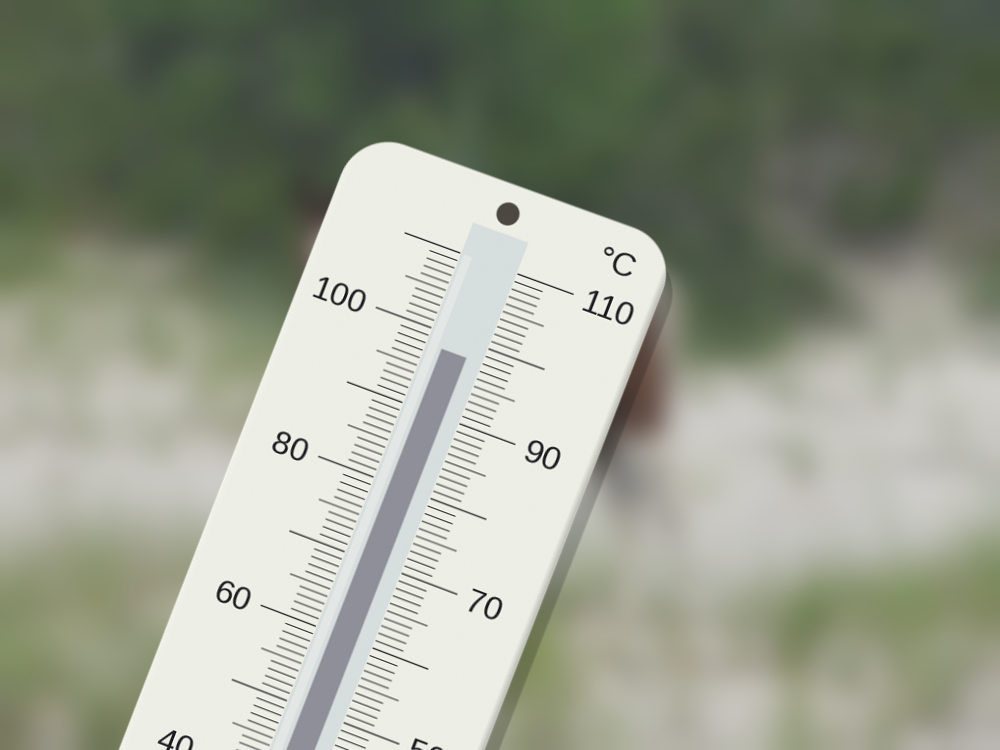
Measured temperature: °C 98
